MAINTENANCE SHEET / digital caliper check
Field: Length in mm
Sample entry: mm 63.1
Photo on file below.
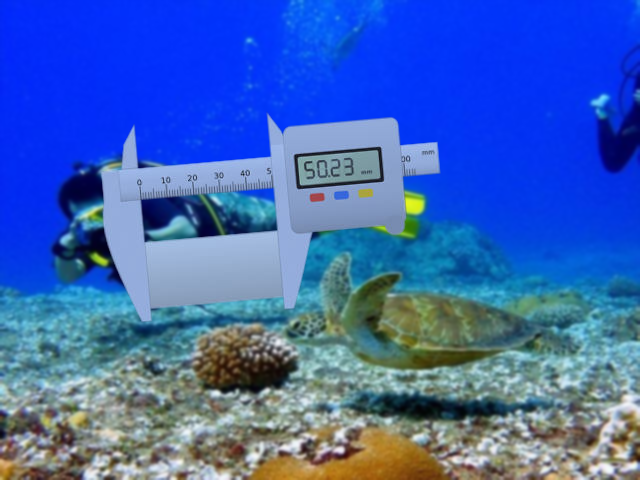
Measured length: mm 50.23
